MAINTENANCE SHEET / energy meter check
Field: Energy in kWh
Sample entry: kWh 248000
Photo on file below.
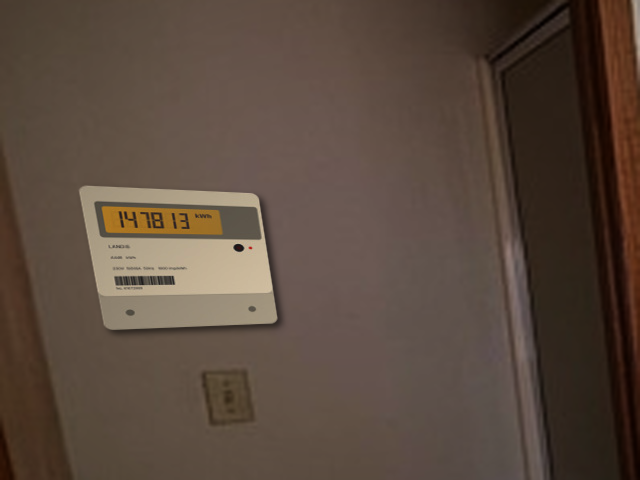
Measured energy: kWh 147813
